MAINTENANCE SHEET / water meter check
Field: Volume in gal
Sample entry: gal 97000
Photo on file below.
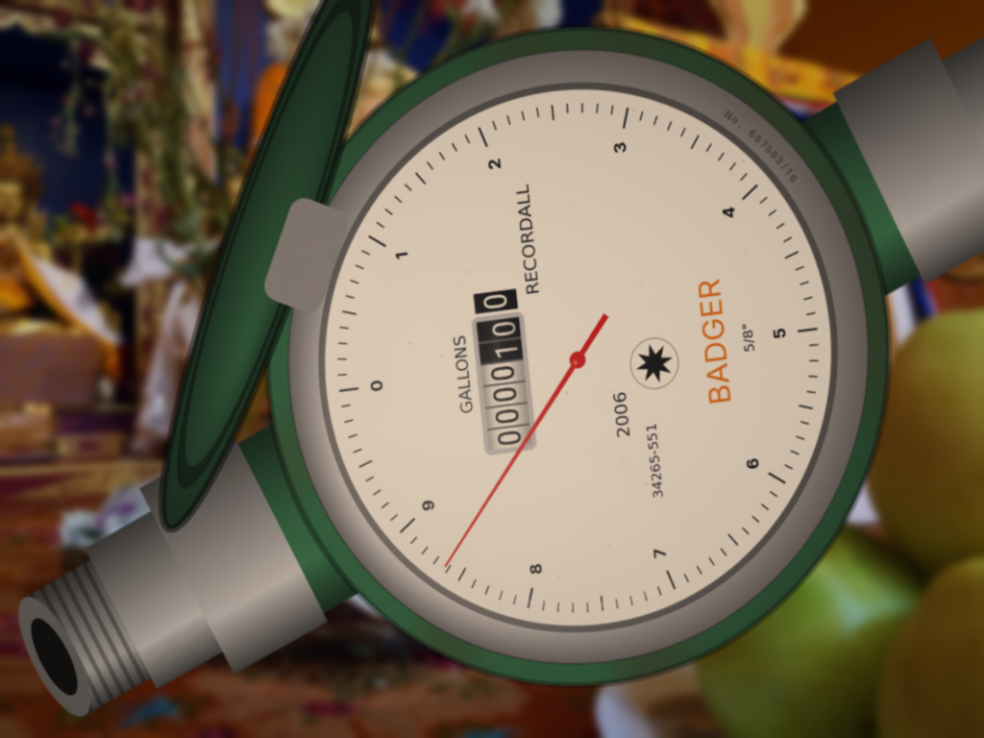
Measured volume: gal 98.6
